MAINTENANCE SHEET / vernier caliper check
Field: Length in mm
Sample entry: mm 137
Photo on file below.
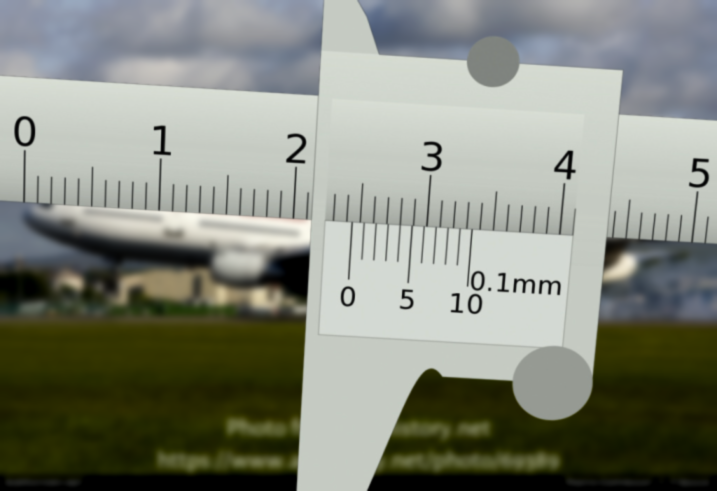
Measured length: mm 24.4
